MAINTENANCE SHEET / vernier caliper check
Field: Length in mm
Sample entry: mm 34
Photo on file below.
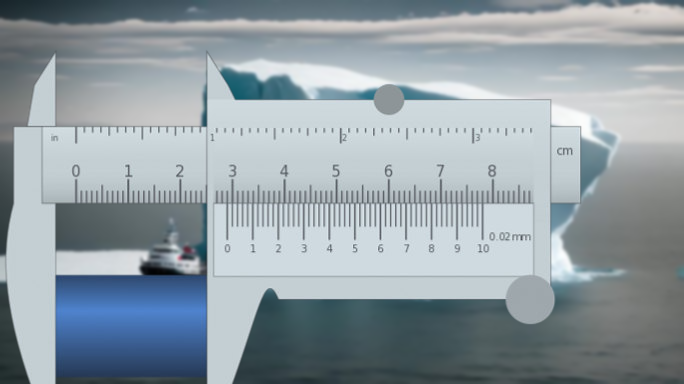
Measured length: mm 29.0
